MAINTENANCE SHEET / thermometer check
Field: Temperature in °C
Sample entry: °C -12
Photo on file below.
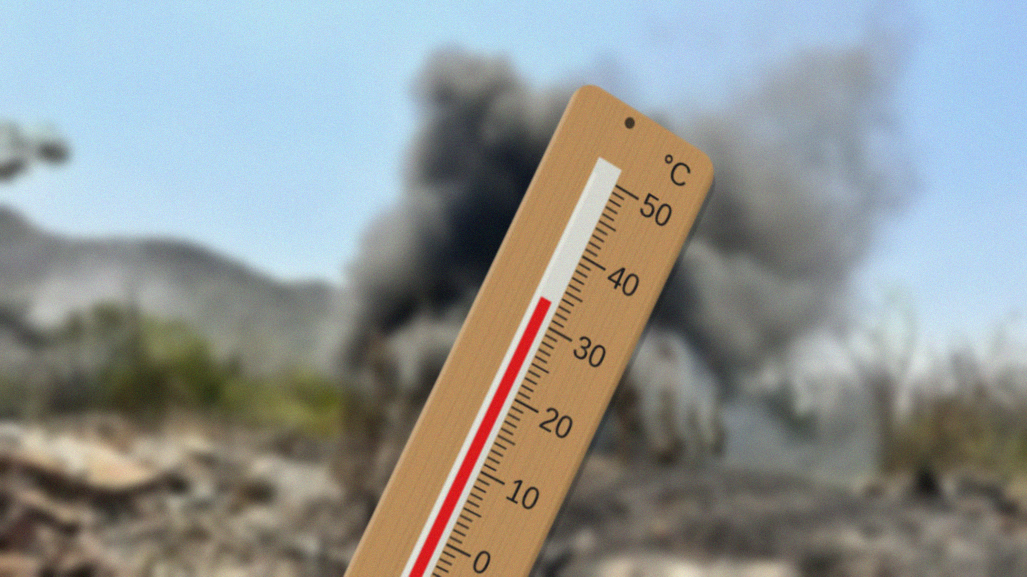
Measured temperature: °C 33
